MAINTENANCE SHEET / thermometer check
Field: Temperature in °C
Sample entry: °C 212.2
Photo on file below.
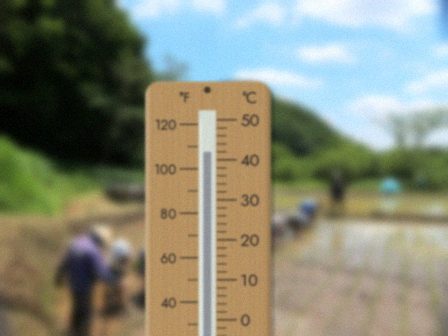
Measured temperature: °C 42
